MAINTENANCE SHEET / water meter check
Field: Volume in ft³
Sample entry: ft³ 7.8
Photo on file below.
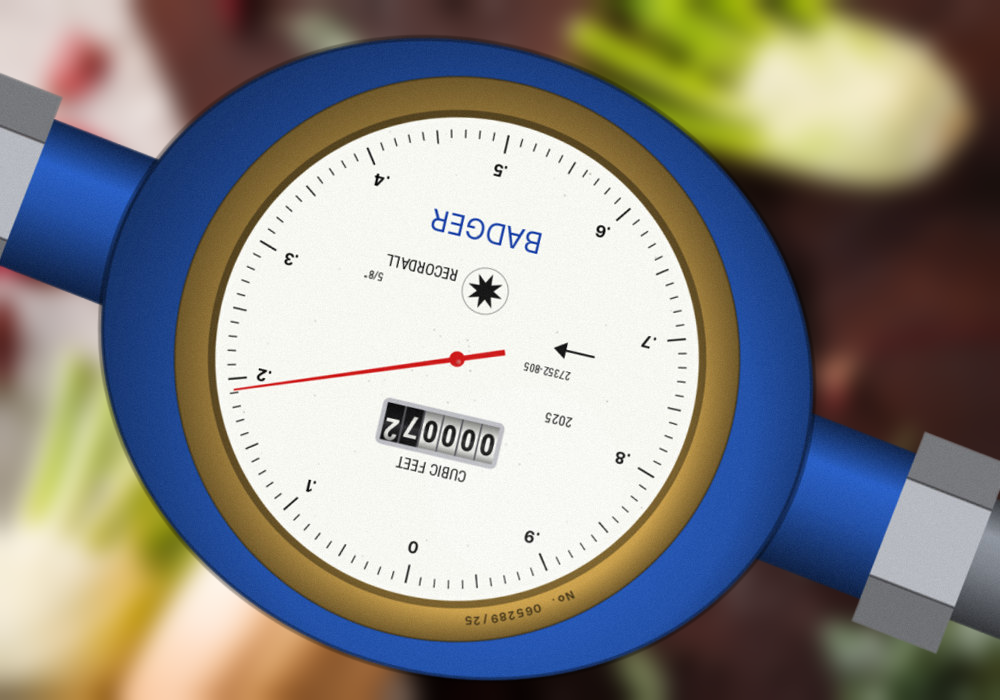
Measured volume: ft³ 72.19
